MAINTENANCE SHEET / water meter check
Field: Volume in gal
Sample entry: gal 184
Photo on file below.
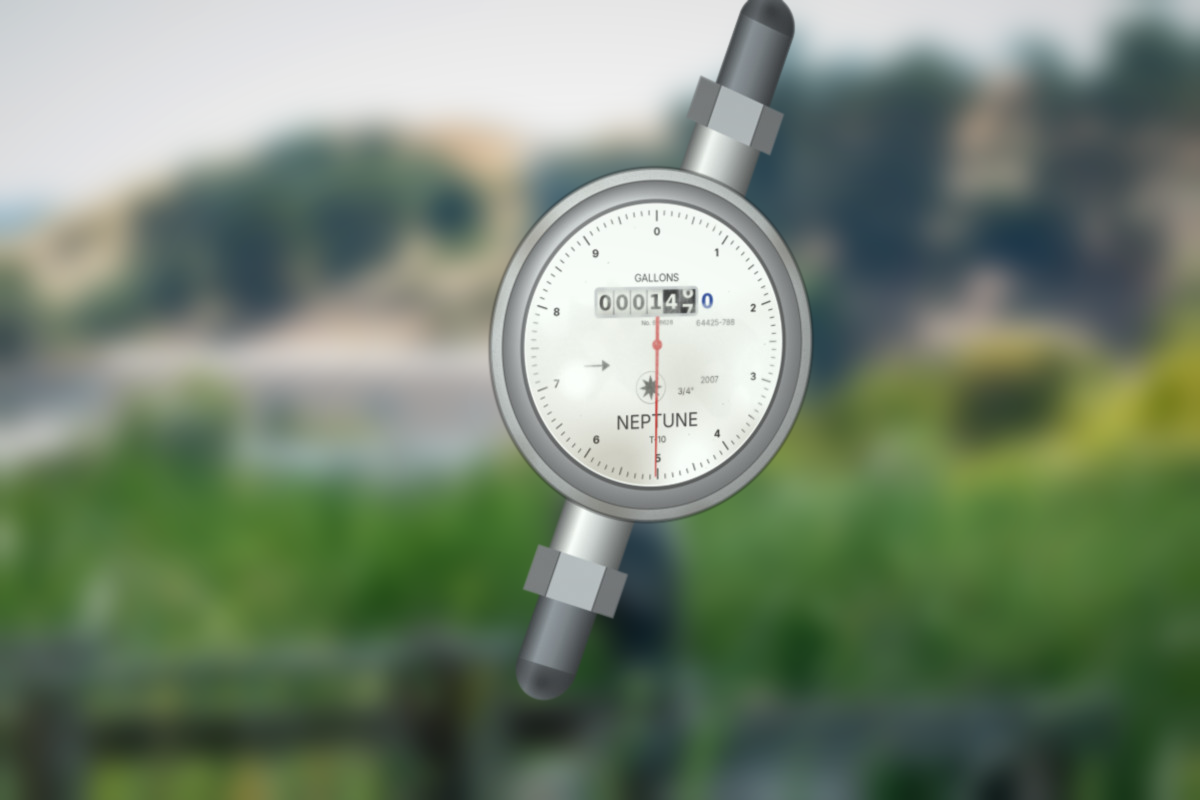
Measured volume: gal 1465.0
